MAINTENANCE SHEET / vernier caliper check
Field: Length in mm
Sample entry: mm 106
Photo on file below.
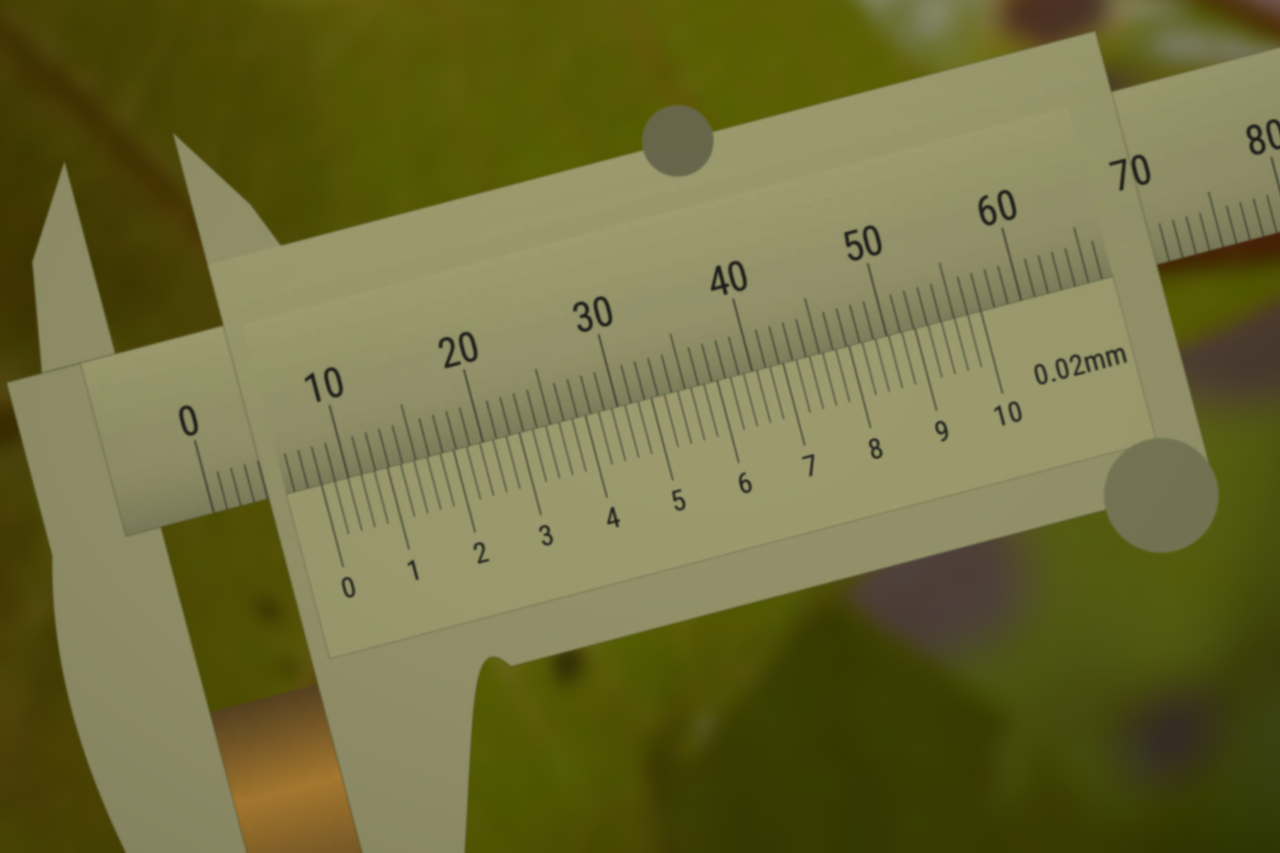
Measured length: mm 8.0
